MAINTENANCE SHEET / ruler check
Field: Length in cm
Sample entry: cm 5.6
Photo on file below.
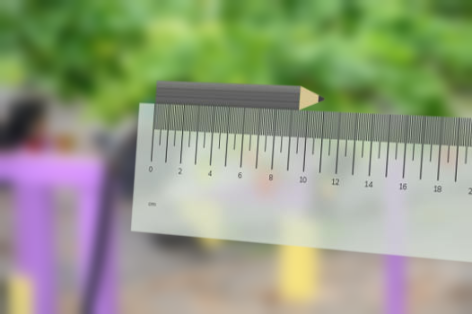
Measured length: cm 11
